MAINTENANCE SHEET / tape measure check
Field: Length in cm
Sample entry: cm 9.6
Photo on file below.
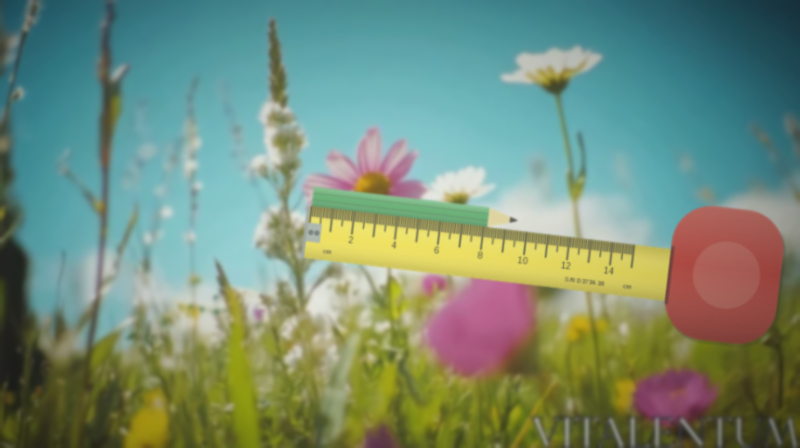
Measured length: cm 9.5
